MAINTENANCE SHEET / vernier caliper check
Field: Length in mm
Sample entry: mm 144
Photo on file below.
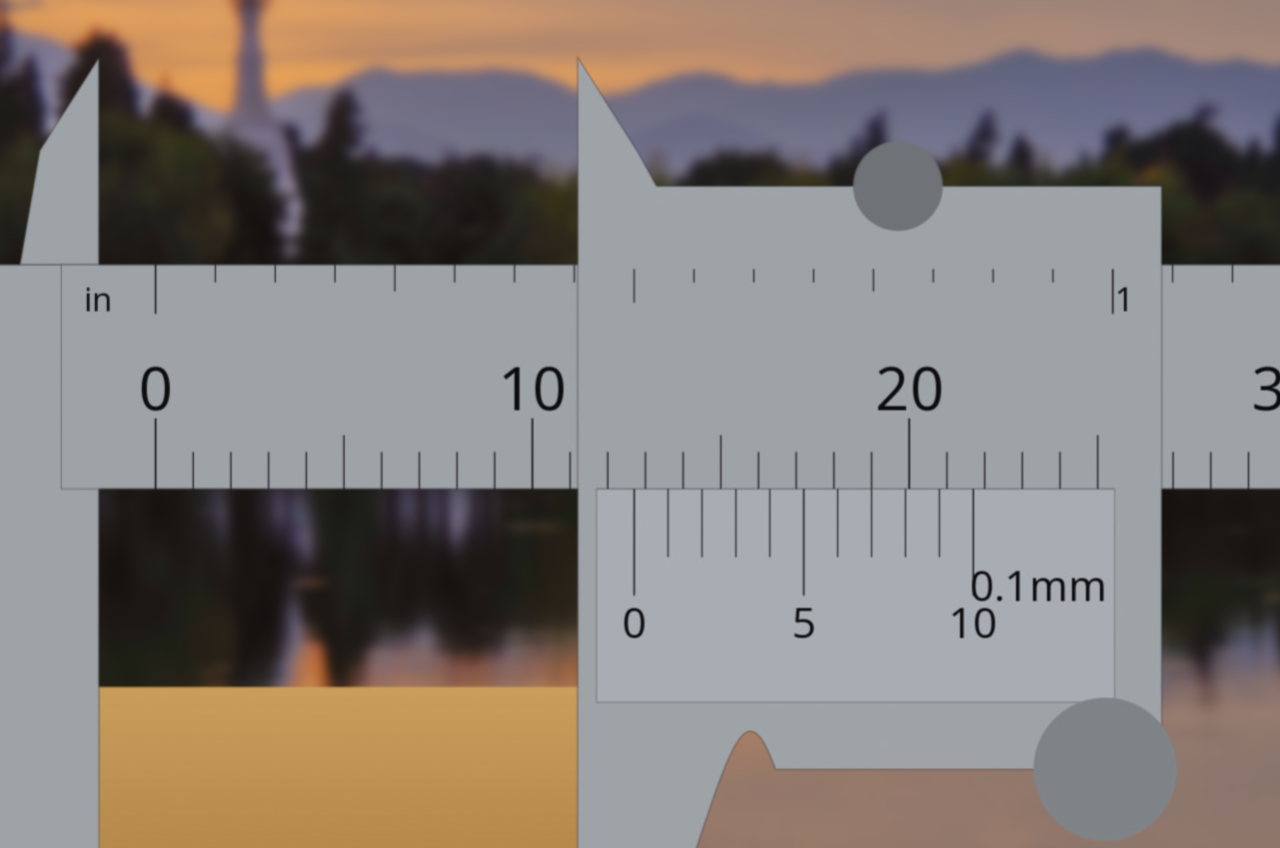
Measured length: mm 12.7
